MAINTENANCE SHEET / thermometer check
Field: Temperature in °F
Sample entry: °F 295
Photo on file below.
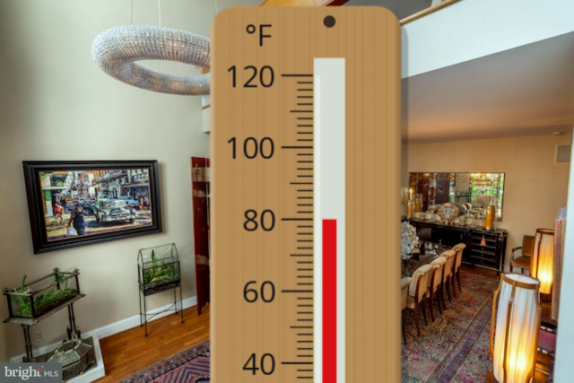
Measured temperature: °F 80
